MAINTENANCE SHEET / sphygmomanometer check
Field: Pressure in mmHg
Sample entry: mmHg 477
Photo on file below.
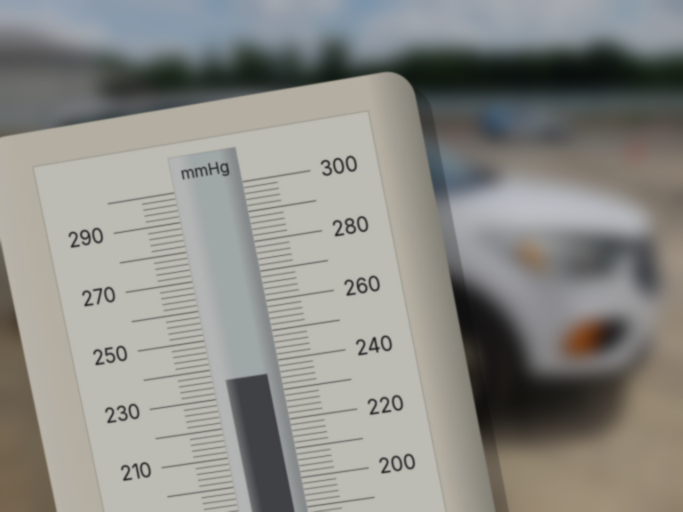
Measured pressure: mmHg 236
